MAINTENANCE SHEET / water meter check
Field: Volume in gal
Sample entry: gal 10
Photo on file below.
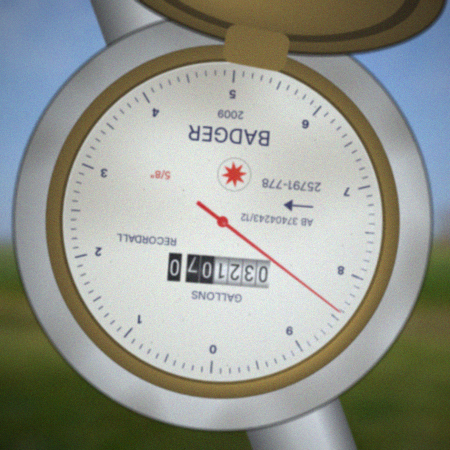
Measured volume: gal 321068.4
